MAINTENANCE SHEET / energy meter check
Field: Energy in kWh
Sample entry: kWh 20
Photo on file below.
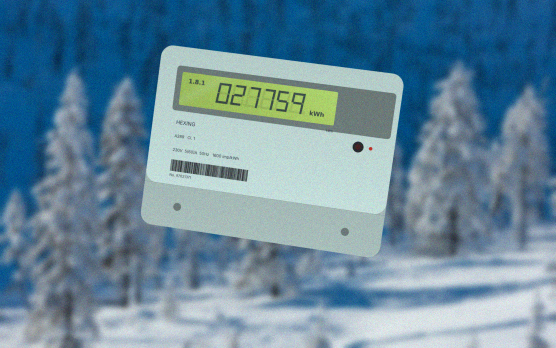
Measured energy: kWh 27759
